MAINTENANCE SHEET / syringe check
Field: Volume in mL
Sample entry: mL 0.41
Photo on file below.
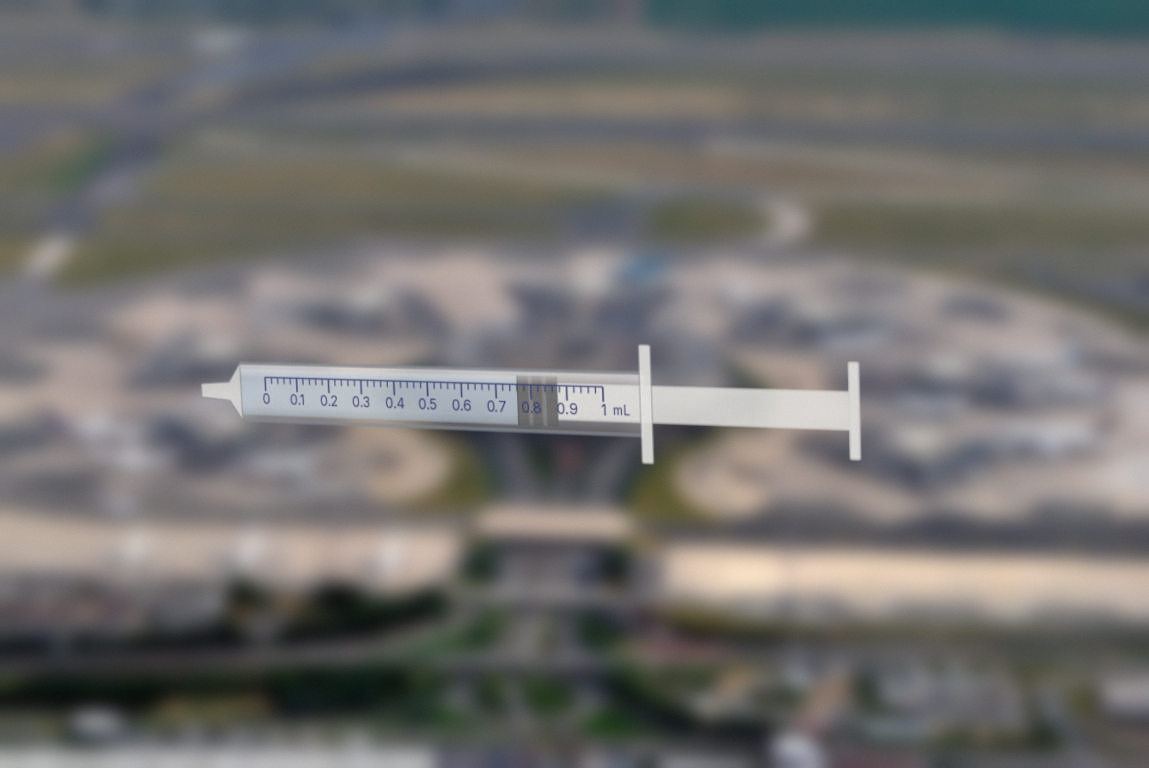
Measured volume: mL 0.76
